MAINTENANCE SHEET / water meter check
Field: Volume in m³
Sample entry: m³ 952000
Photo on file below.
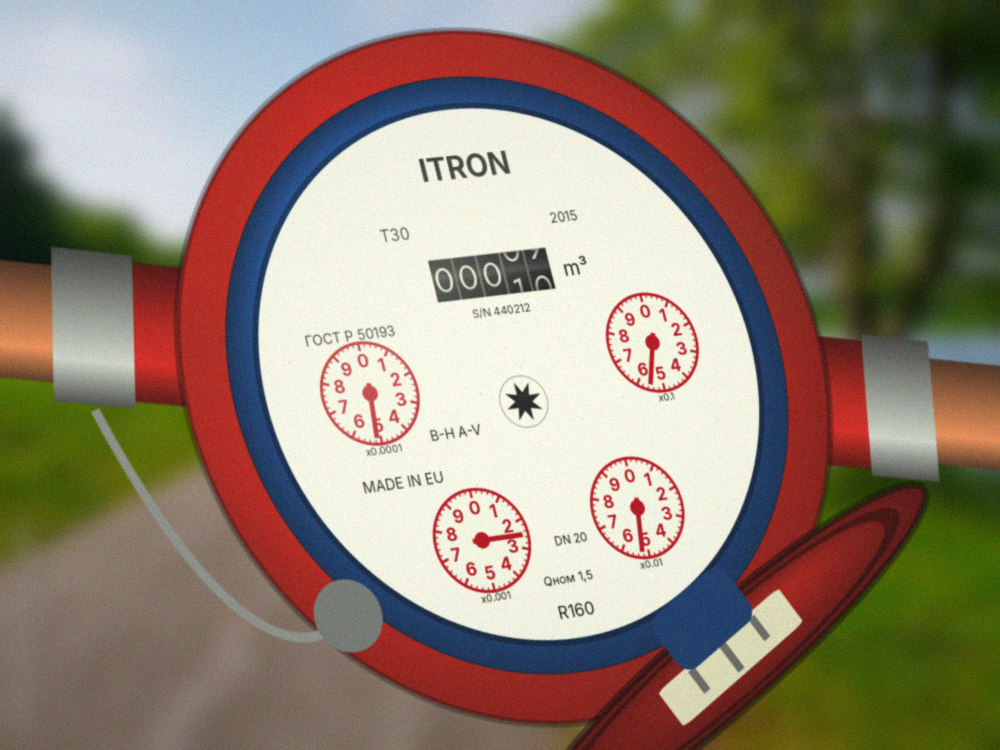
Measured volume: m³ 9.5525
